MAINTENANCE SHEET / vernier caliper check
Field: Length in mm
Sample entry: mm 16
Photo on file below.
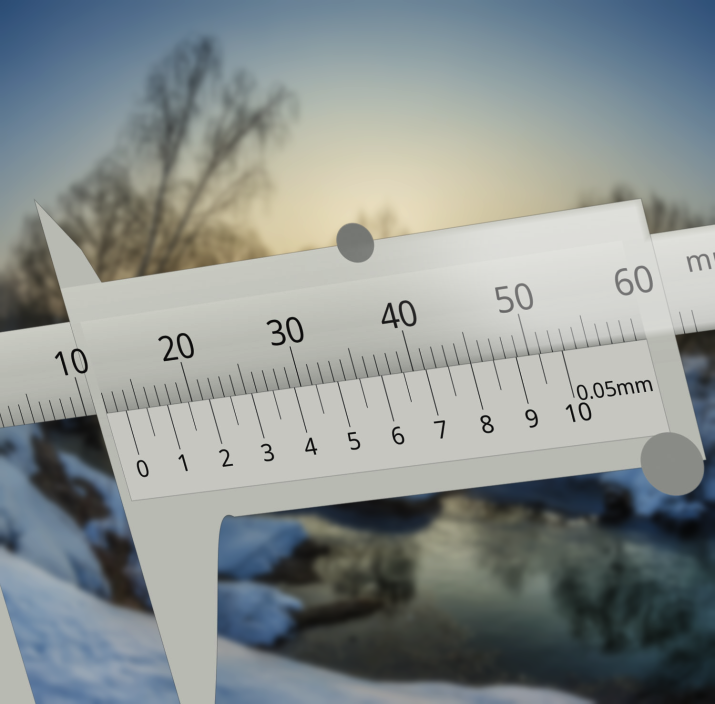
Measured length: mm 13.8
